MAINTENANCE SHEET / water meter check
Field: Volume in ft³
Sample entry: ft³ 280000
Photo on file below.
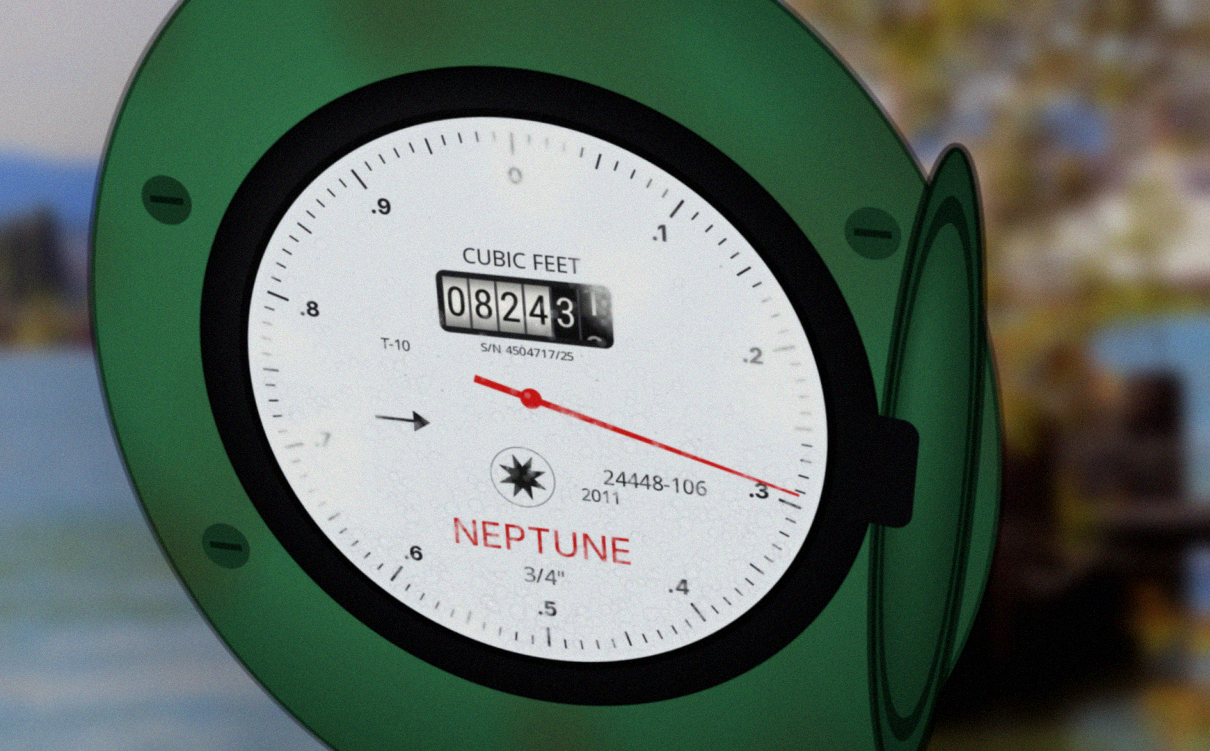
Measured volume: ft³ 82431.29
